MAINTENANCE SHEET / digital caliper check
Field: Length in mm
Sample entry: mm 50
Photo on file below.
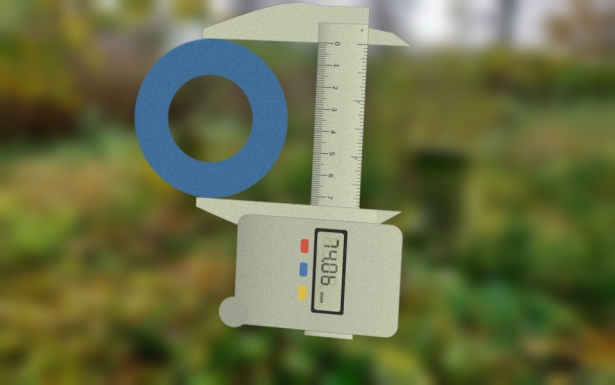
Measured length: mm 74.06
